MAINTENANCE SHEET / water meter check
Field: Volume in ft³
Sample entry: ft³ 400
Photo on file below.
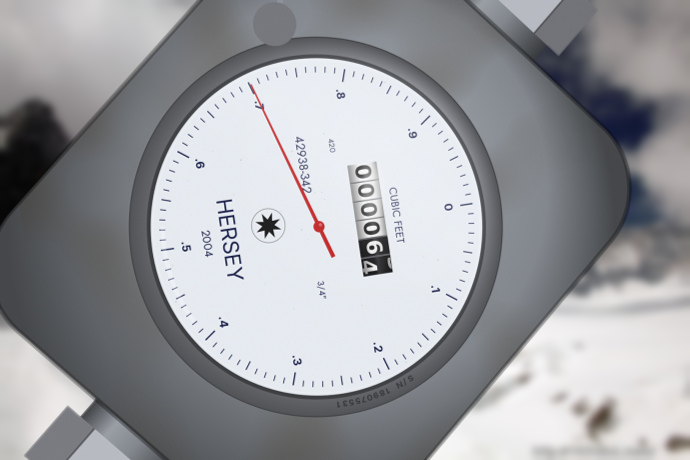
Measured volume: ft³ 63.70
